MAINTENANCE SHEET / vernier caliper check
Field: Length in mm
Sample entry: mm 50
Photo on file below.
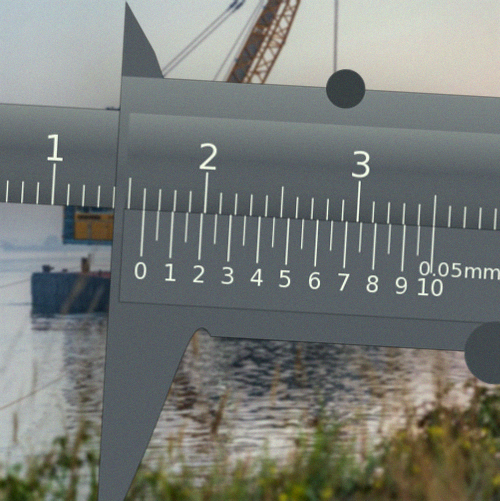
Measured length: mm 16.0
